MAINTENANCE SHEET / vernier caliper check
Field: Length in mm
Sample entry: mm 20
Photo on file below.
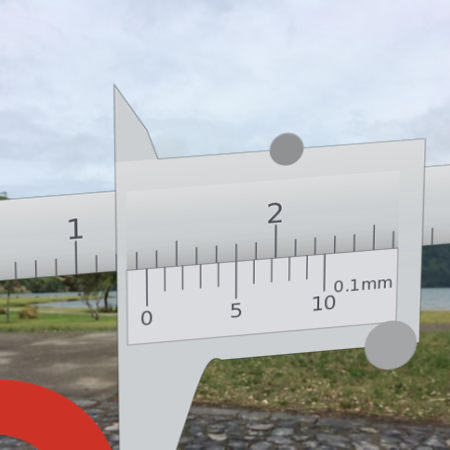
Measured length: mm 13.5
